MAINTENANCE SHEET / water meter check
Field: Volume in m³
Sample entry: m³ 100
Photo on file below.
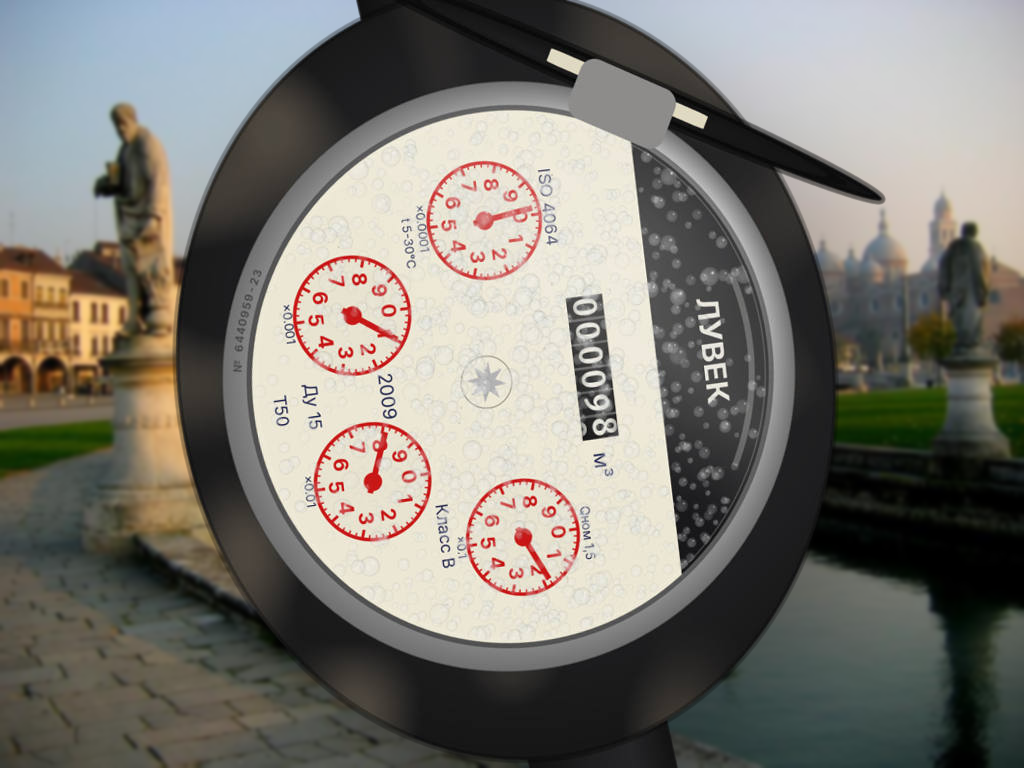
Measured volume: m³ 98.1809
